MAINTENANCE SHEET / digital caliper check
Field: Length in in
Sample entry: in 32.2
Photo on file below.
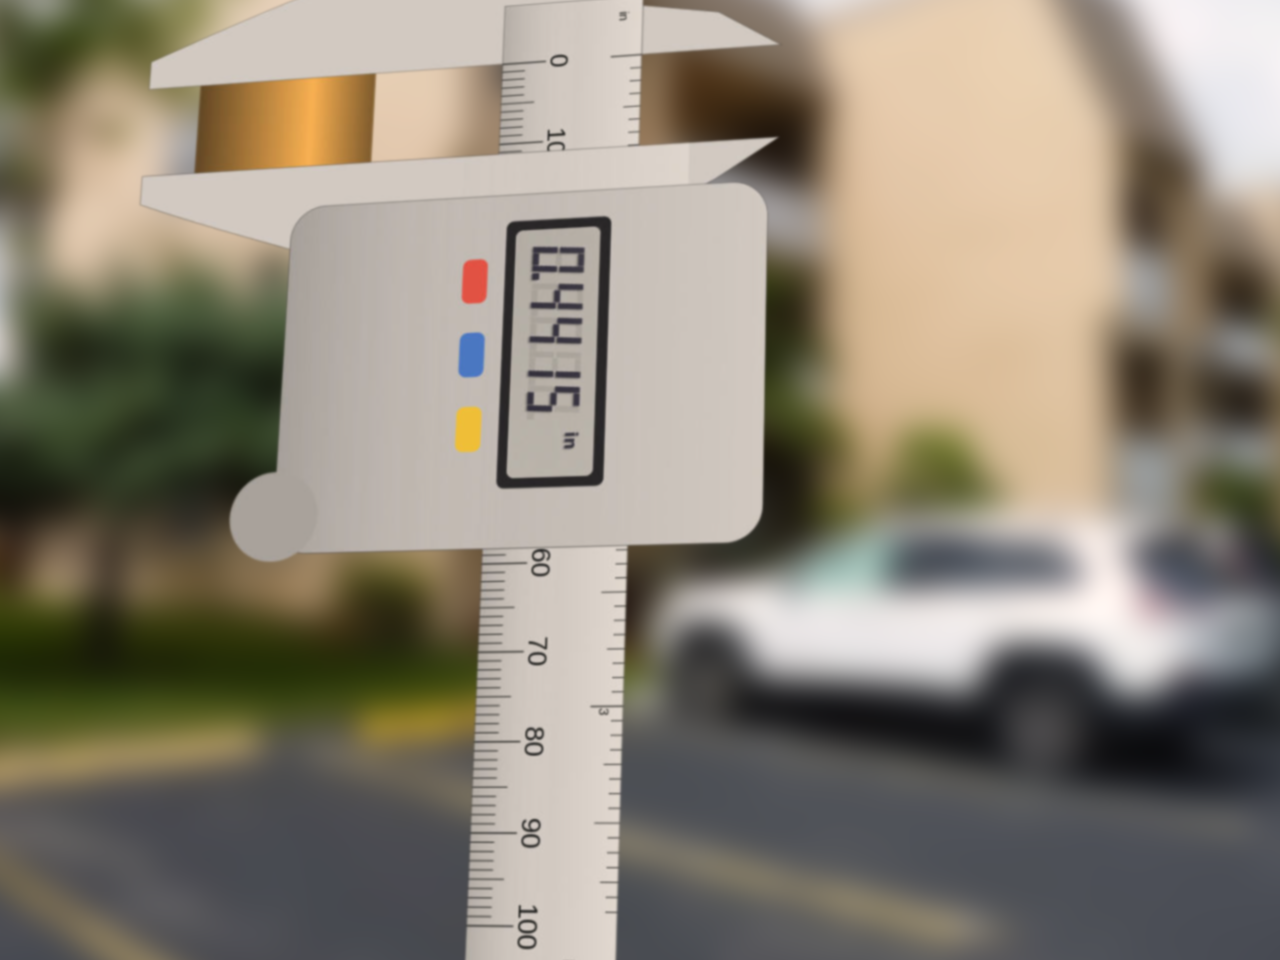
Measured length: in 0.4415
